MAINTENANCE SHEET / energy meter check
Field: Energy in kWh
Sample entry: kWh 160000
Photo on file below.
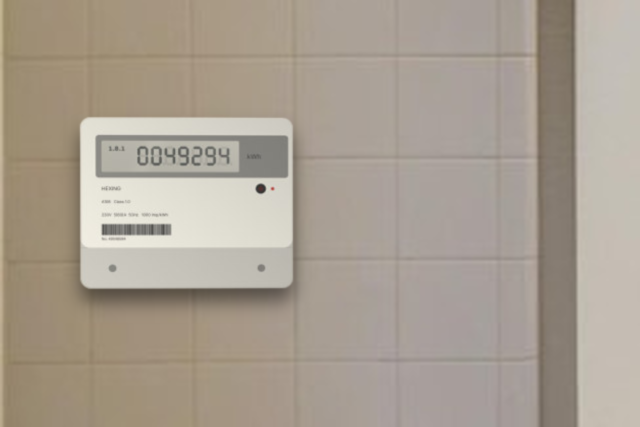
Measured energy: kWh 49294
